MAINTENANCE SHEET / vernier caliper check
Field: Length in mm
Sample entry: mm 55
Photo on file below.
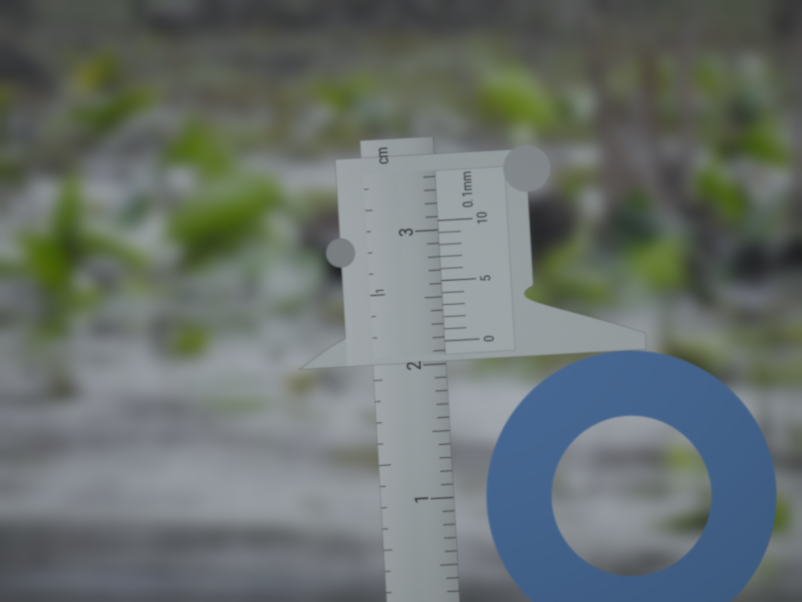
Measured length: mm 21.7
